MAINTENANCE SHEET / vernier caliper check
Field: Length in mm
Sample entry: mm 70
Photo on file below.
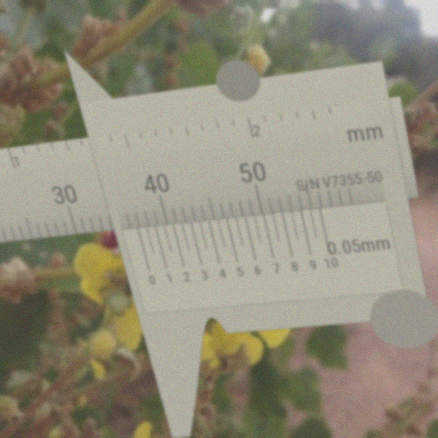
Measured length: mm 36.8
